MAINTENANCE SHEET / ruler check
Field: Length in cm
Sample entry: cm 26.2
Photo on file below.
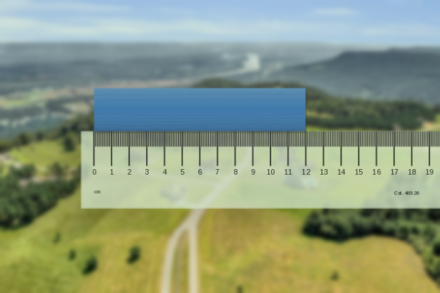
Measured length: cm 12
